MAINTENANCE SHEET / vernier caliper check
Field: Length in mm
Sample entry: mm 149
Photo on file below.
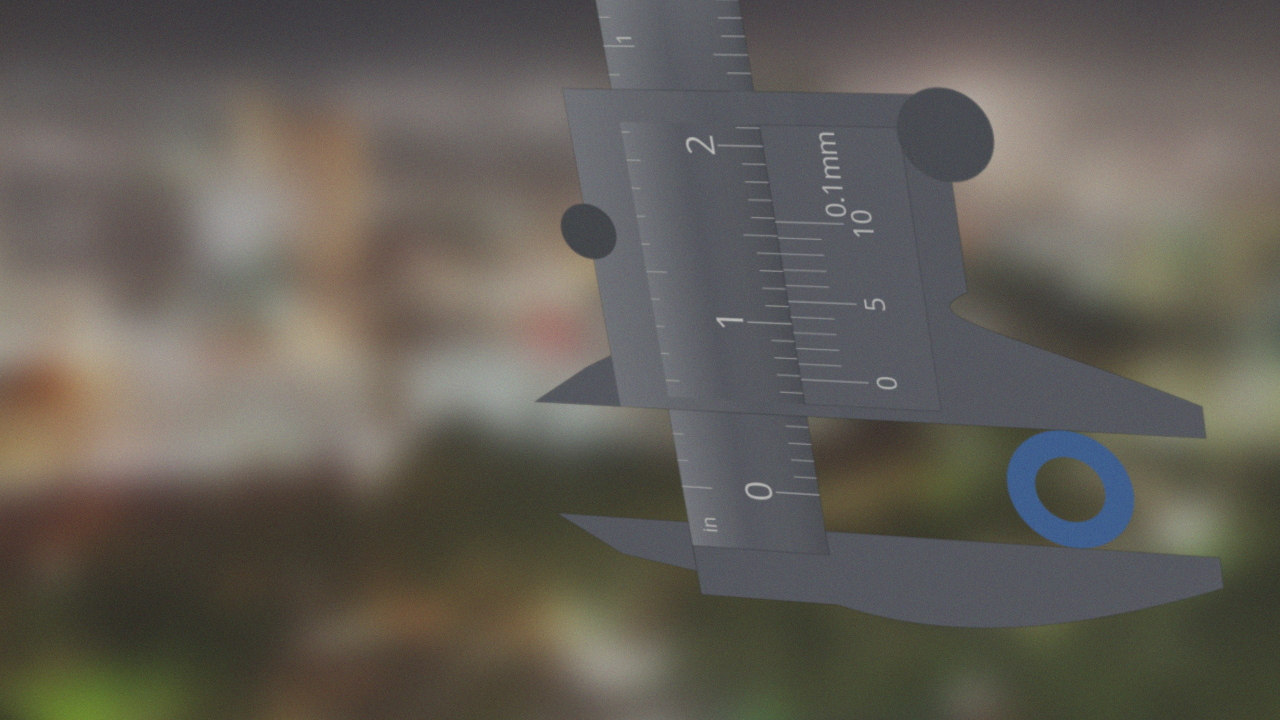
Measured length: mm 6.8
